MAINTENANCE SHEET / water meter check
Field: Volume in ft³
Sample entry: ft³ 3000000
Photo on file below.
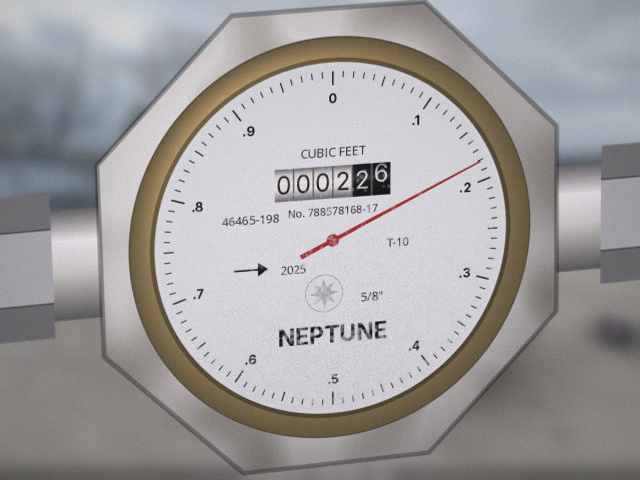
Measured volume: ft³ 226.18
